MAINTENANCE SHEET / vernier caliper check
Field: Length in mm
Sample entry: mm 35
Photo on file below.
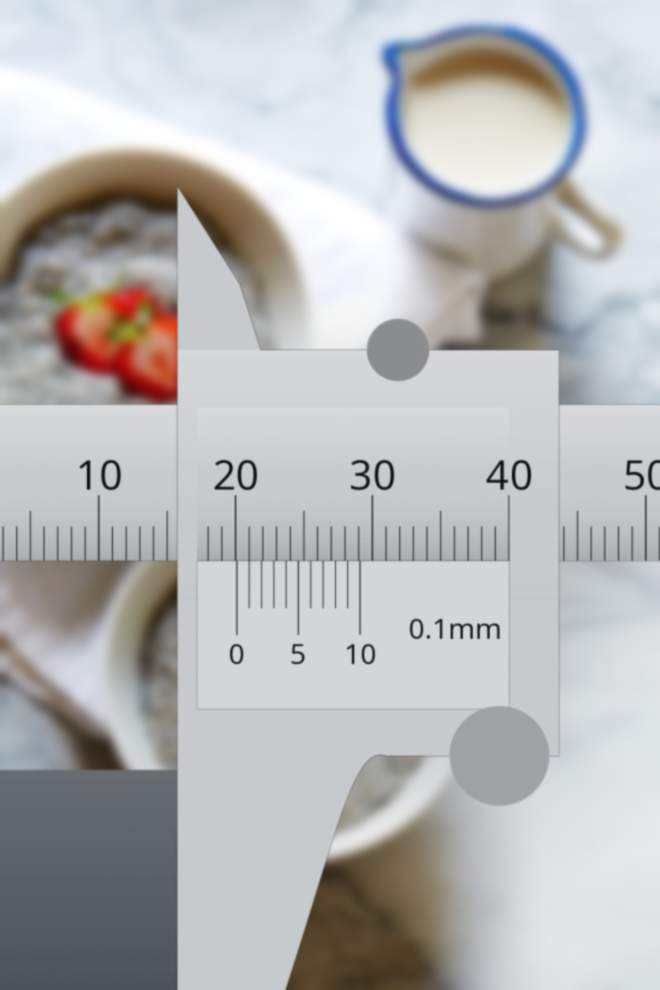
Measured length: mm 20.1
